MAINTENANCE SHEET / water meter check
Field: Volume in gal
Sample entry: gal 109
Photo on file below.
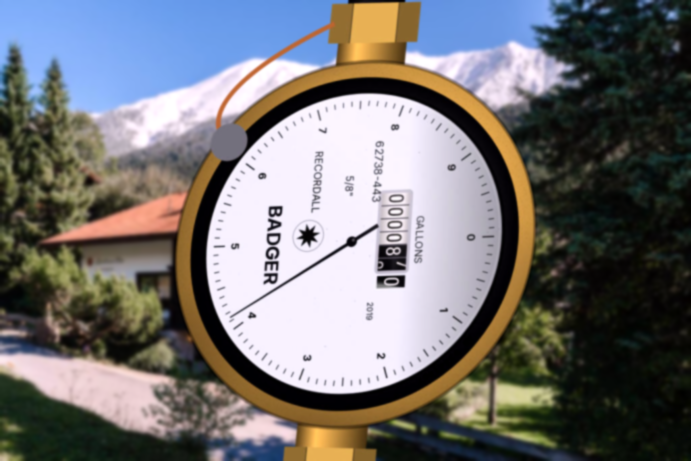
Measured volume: gal 874.1
